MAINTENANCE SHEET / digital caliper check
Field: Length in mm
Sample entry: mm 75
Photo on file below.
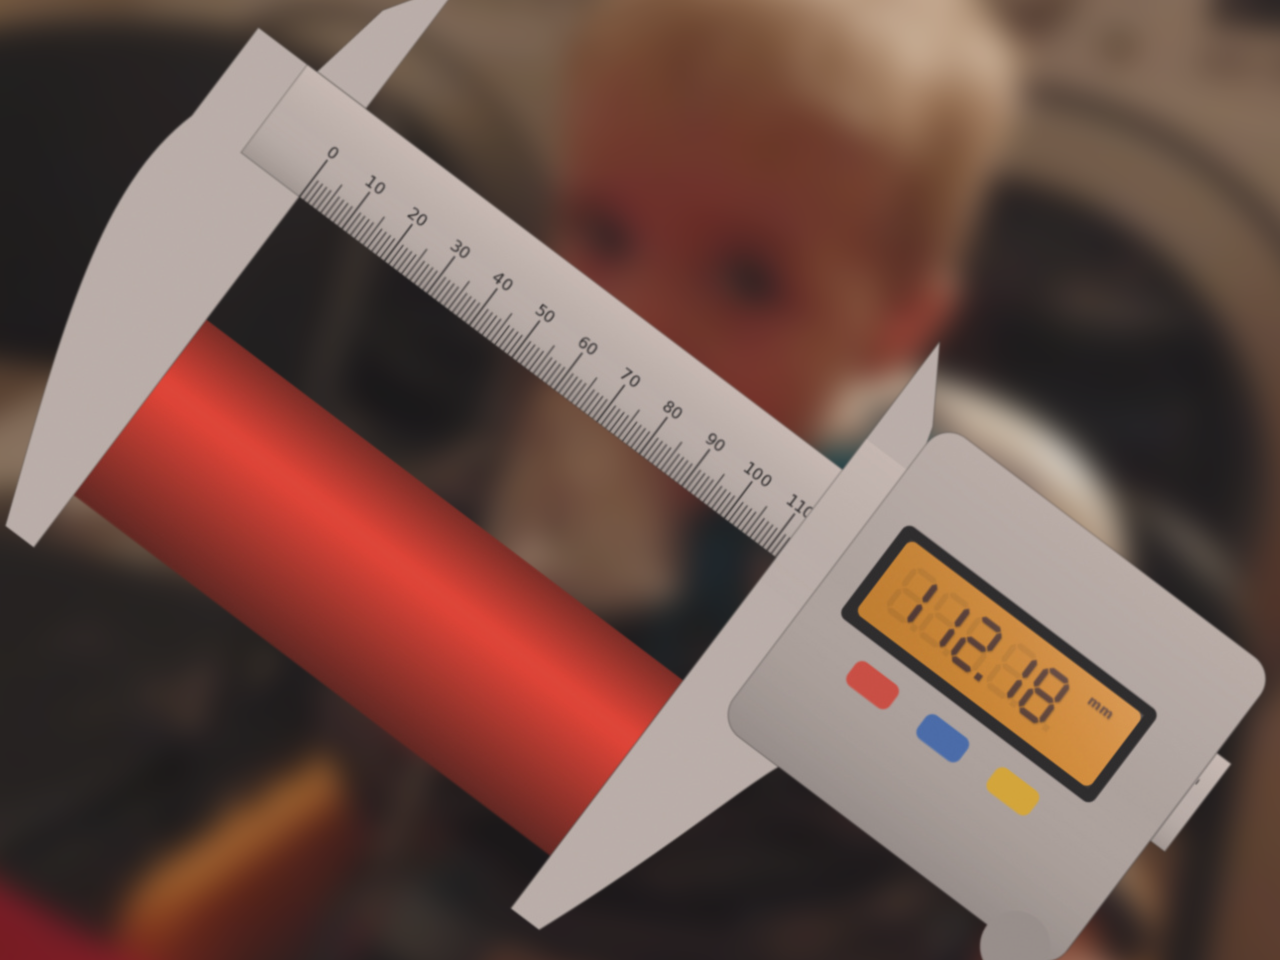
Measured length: mm 112.18
